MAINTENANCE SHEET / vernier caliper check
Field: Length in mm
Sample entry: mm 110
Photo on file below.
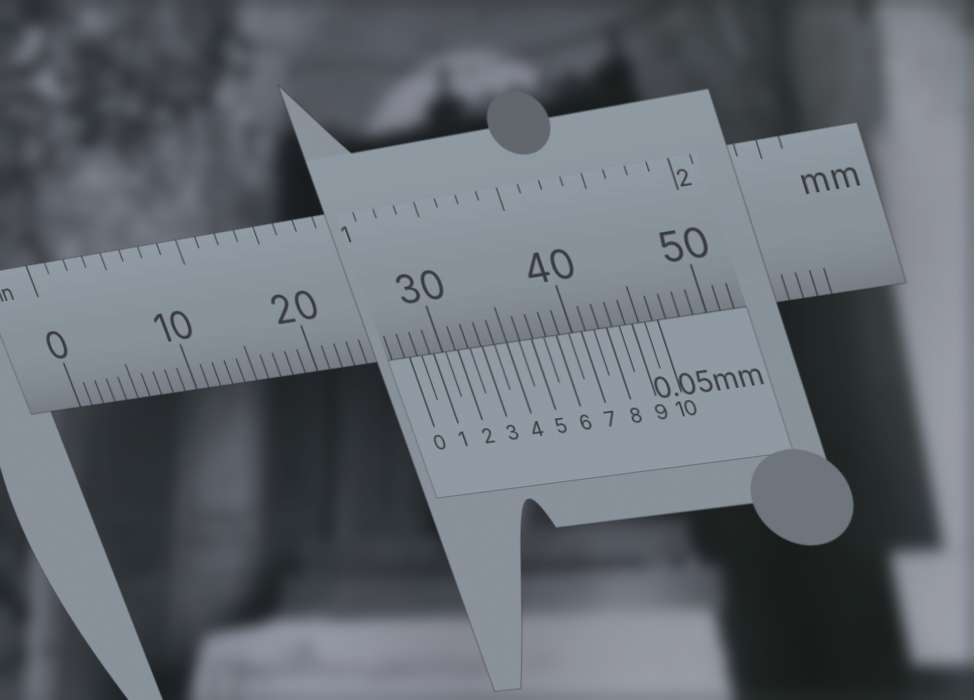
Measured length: mm 27.4
